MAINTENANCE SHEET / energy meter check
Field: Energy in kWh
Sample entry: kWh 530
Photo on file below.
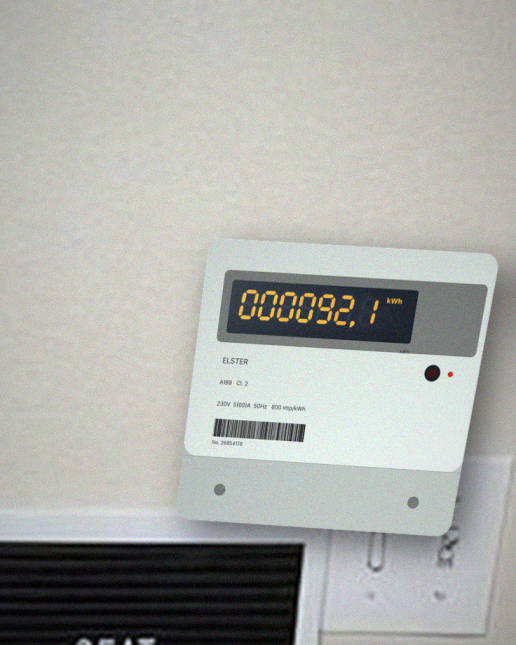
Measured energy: kWh 92.1
